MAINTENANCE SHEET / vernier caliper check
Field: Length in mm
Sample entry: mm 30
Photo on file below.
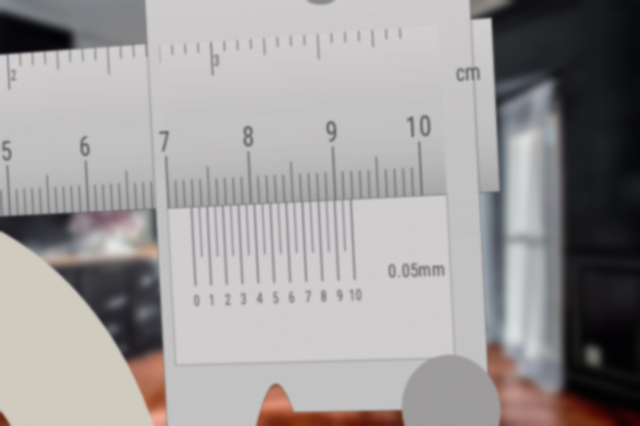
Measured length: mm 72.8
